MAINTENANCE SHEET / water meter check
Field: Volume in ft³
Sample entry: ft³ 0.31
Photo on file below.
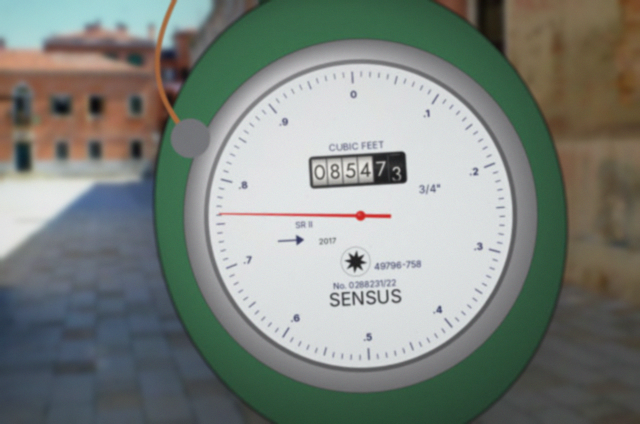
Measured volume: ft³ 85472.76
